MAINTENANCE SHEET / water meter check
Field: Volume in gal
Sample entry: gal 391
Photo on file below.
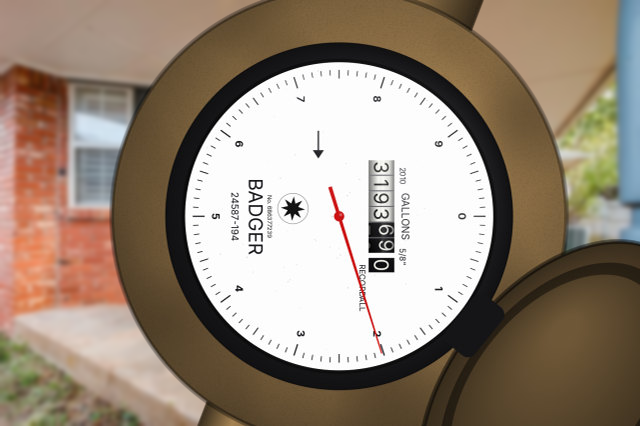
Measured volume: gal 3193692.0
